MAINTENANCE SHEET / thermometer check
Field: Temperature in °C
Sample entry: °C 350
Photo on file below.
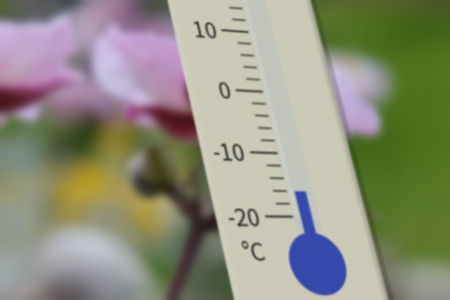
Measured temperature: °C -16
